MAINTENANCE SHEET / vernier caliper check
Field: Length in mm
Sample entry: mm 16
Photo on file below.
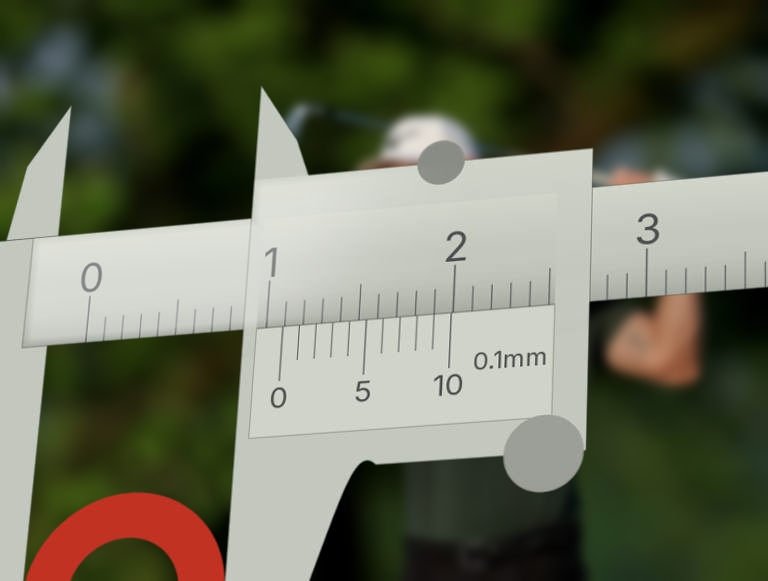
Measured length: mm 10.9
